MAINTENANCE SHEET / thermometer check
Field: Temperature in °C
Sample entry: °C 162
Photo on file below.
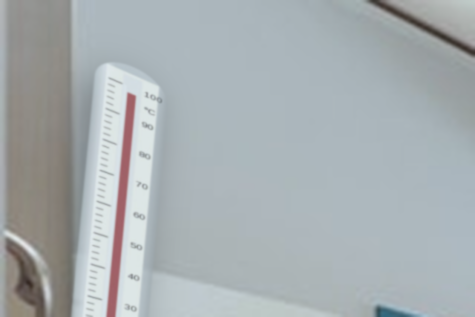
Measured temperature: °C 98
